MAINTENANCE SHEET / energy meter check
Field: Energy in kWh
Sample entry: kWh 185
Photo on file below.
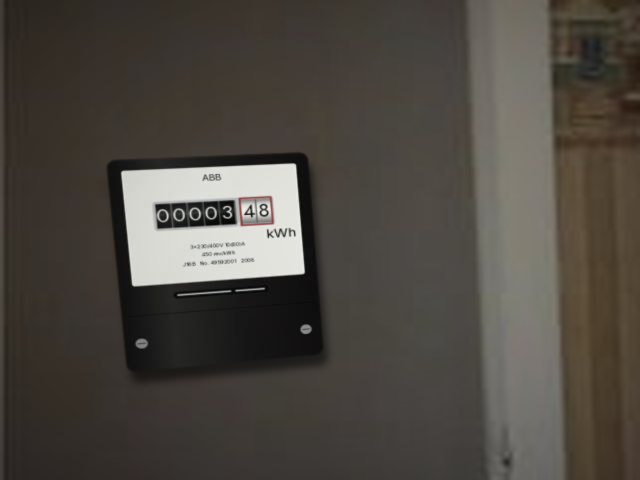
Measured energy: kWh 3.48
